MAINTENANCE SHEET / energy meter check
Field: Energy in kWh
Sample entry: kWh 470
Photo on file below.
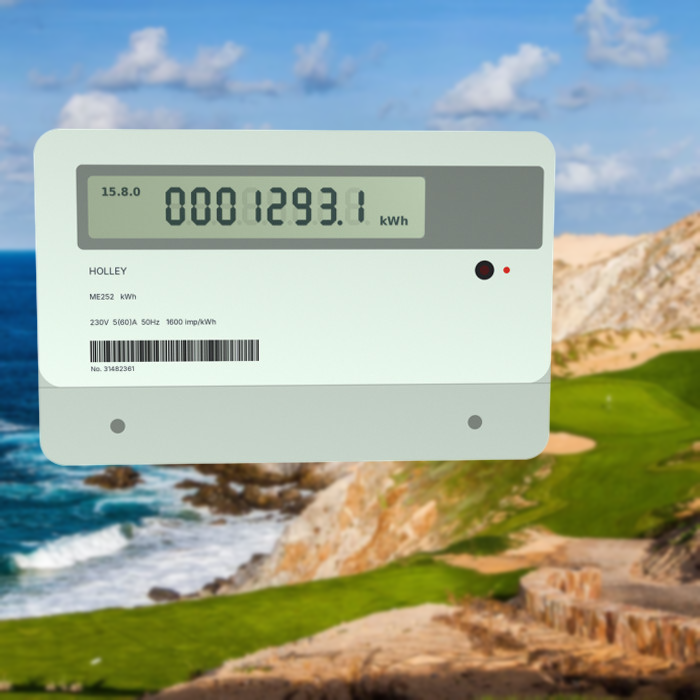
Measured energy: kWh 1293.1
